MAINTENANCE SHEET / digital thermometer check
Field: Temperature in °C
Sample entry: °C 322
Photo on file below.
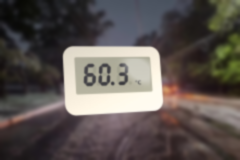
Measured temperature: °C 60.3
